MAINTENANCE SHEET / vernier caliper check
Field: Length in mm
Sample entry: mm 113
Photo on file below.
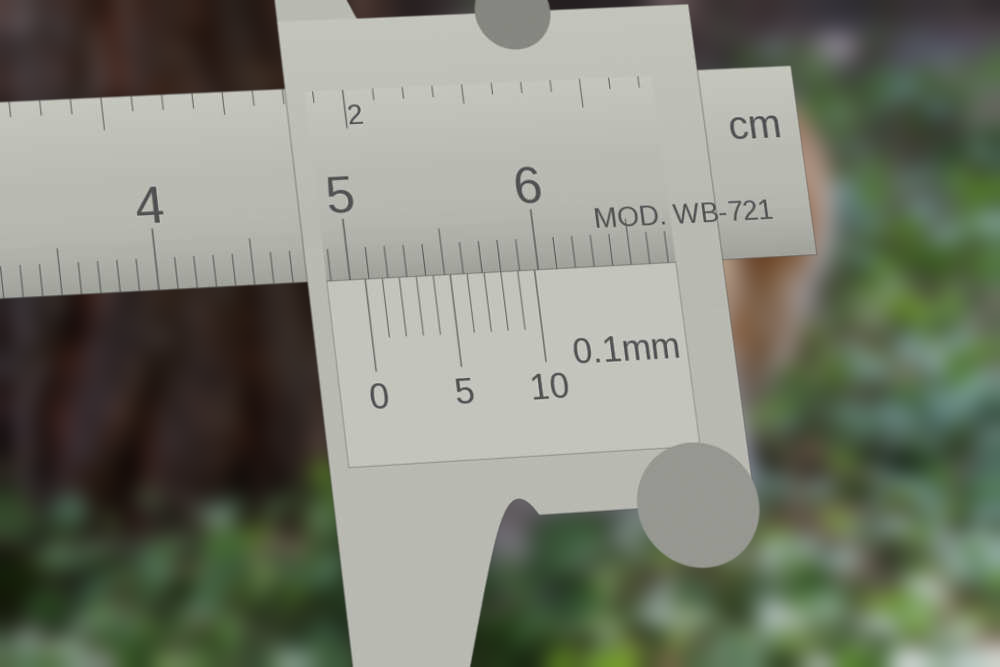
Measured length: mm 50.8
